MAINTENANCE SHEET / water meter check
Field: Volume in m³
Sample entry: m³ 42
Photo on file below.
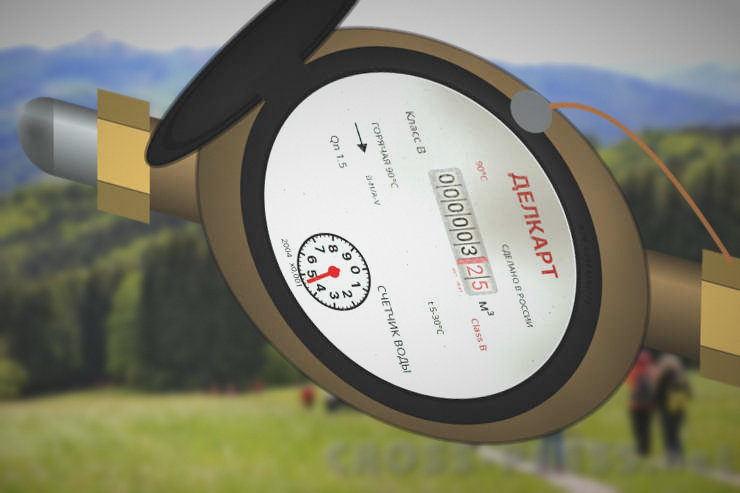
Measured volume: m³ 3.254
